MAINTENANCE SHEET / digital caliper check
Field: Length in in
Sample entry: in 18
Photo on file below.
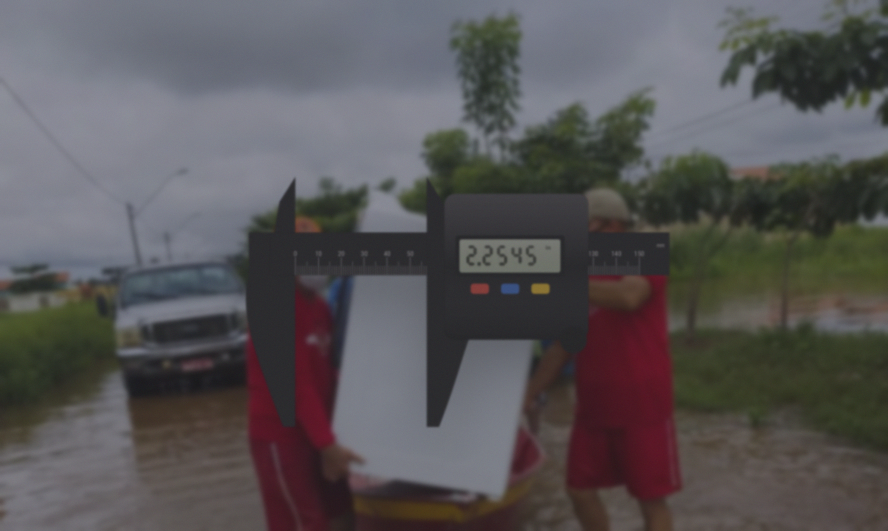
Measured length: in 2.2545
